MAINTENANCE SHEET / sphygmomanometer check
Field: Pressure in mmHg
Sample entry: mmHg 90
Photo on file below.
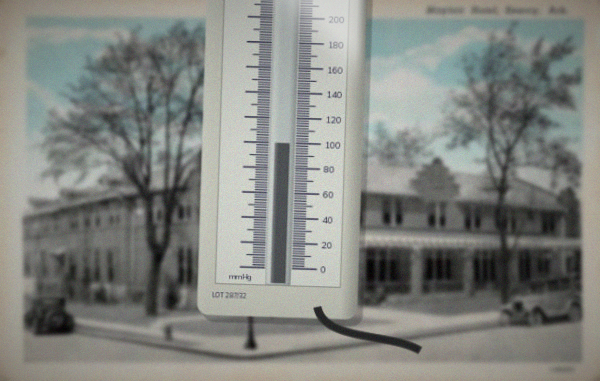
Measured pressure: mmHg 100
